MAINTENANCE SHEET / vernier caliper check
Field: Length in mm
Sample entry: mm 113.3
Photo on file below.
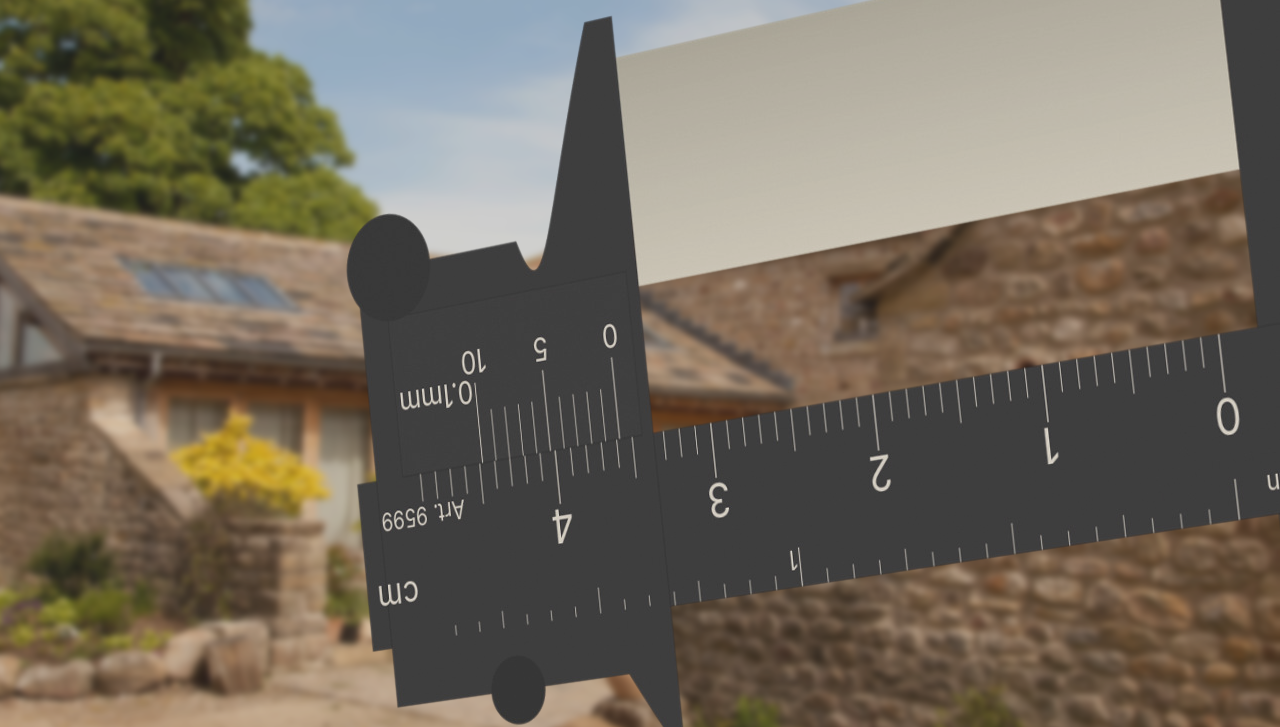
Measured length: mm 35.8
